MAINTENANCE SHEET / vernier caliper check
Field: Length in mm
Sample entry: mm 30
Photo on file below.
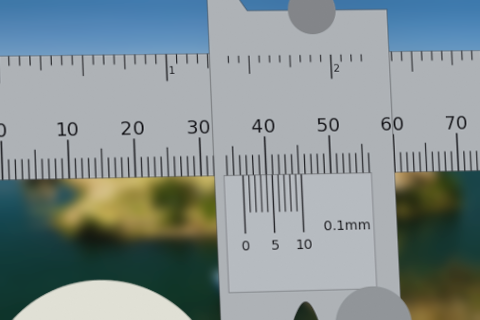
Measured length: mm 36.4
